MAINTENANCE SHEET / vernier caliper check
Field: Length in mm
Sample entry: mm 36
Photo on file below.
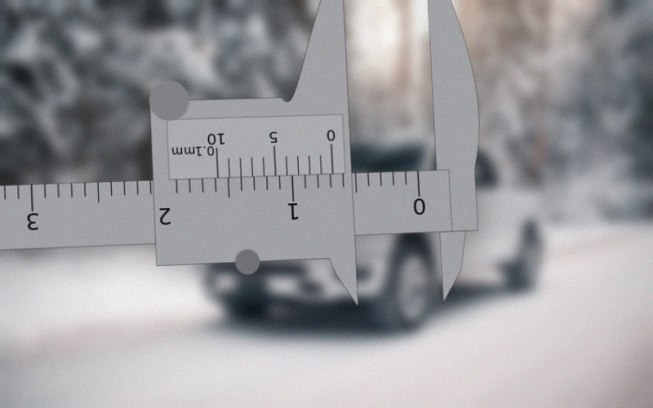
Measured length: mm 6.8
